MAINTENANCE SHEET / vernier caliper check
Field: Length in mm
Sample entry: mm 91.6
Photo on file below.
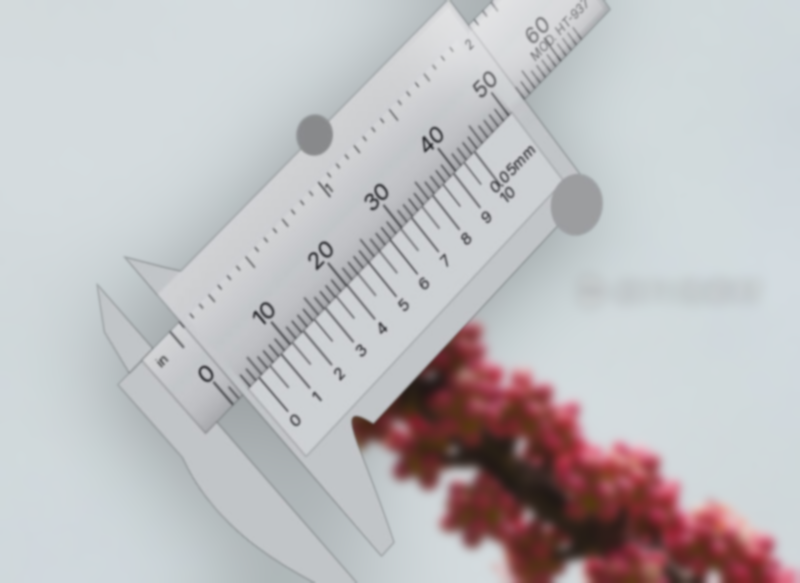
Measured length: mm 4.5
